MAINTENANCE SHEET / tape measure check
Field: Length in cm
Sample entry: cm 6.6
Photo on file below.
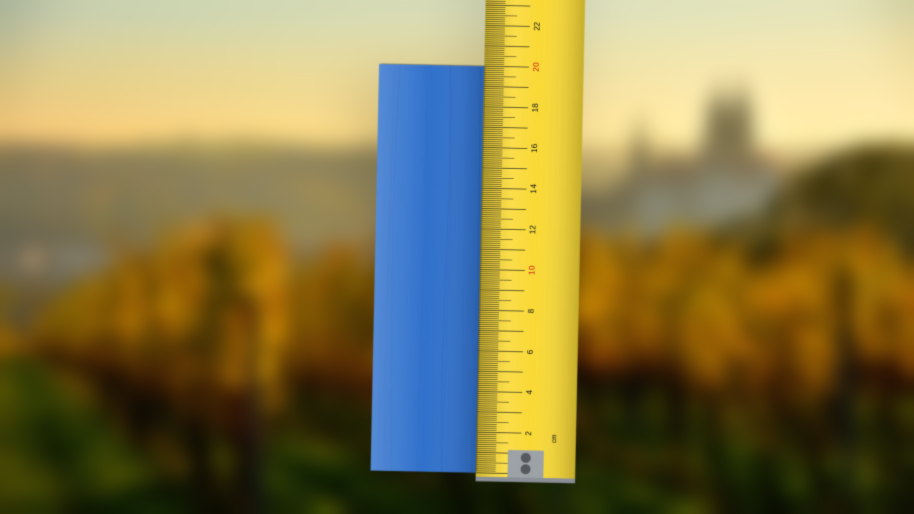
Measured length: cm 20
